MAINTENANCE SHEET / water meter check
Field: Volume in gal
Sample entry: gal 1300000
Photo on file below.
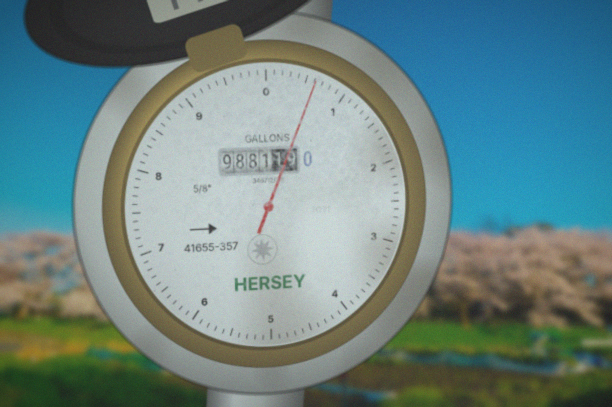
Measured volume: gal 9881190.6
